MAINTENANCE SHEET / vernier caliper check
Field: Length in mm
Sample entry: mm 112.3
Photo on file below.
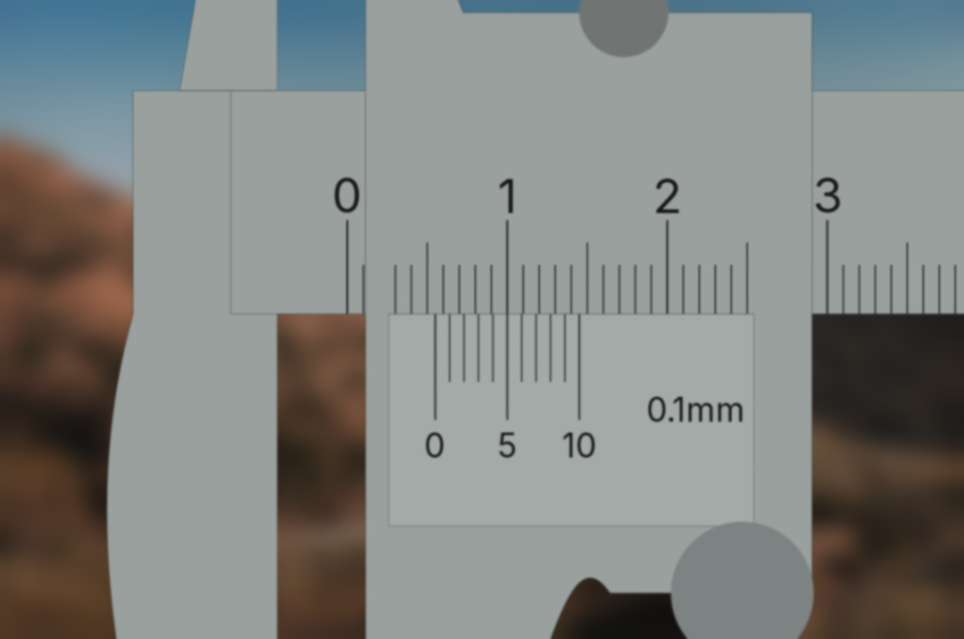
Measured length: mm 5.5
